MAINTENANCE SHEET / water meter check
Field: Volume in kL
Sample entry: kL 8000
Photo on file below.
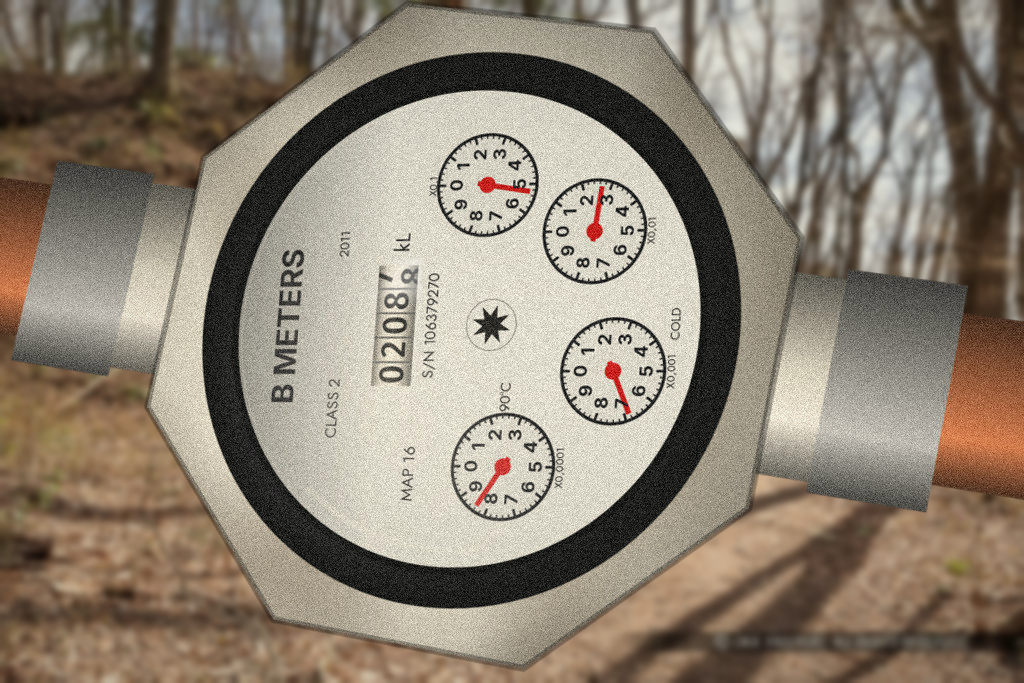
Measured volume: kL 2087.5268
